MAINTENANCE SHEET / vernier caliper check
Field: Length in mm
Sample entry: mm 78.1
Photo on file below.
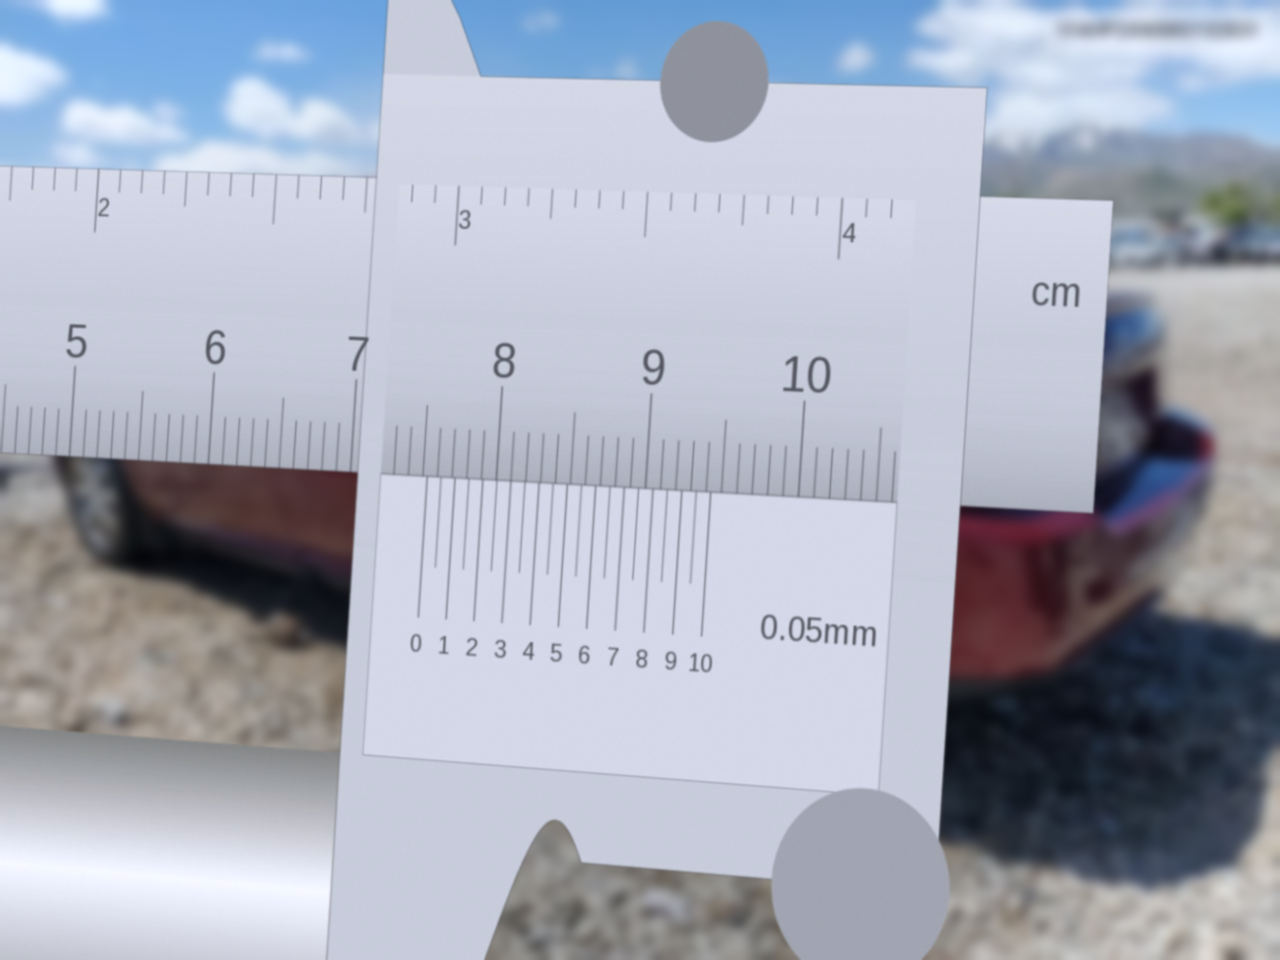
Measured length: mm 75.3
